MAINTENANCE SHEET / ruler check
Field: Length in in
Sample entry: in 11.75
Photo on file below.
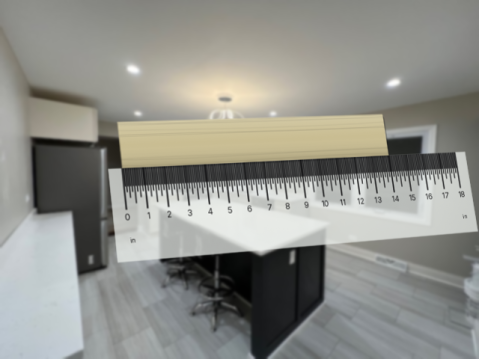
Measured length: in 14
